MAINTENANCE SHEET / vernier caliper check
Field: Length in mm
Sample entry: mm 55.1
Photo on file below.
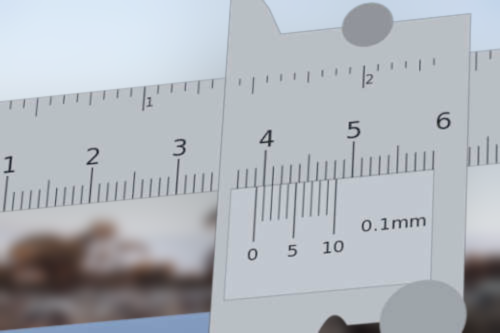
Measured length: mm 39.2
